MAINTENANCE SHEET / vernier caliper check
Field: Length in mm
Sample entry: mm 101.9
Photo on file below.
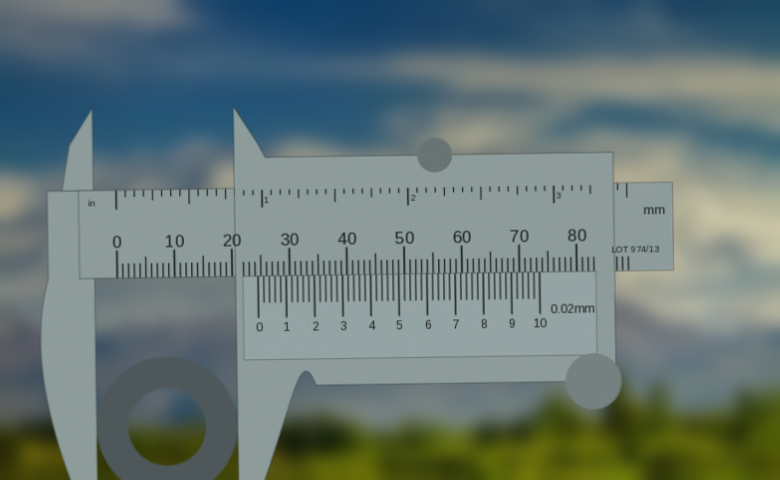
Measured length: mm 24.5
